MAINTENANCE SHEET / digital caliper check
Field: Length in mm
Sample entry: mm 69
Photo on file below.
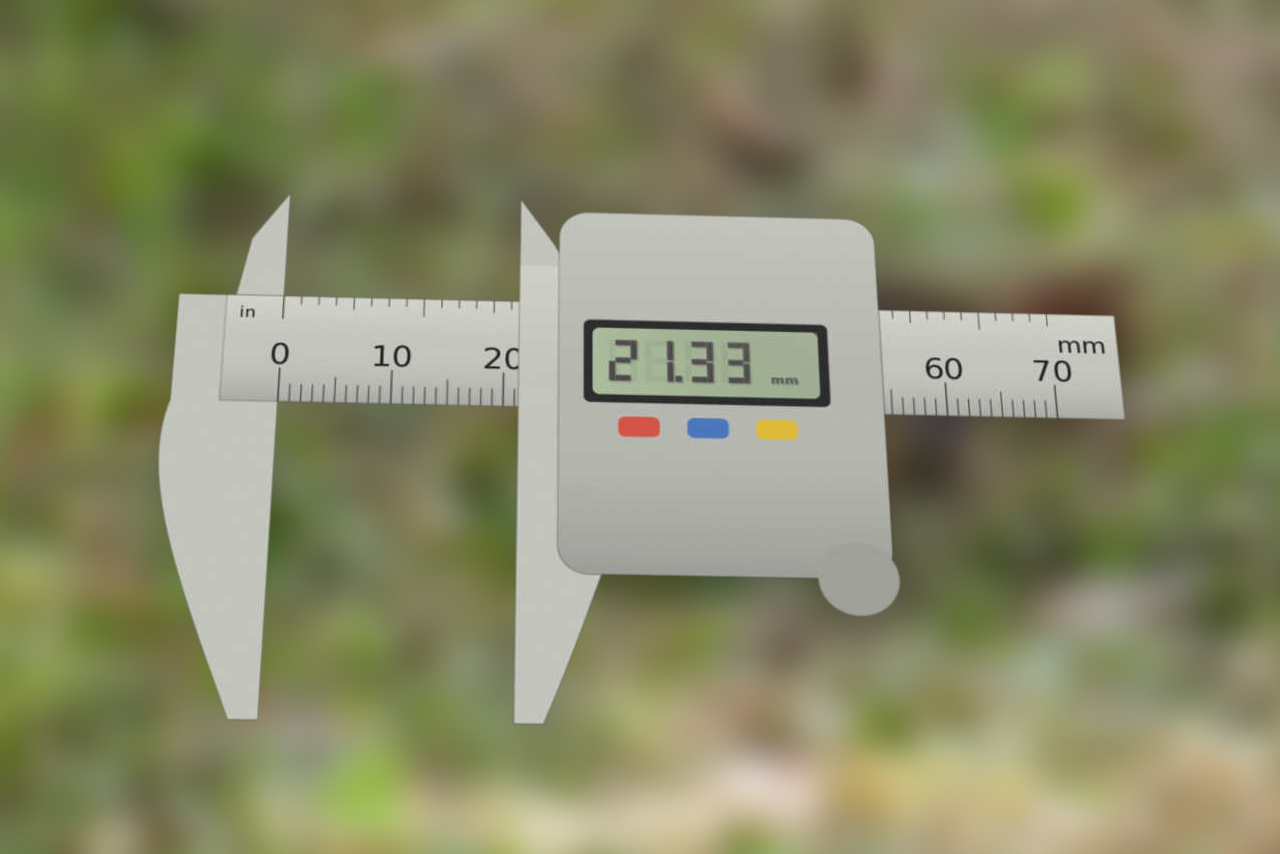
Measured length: mm 21.33
